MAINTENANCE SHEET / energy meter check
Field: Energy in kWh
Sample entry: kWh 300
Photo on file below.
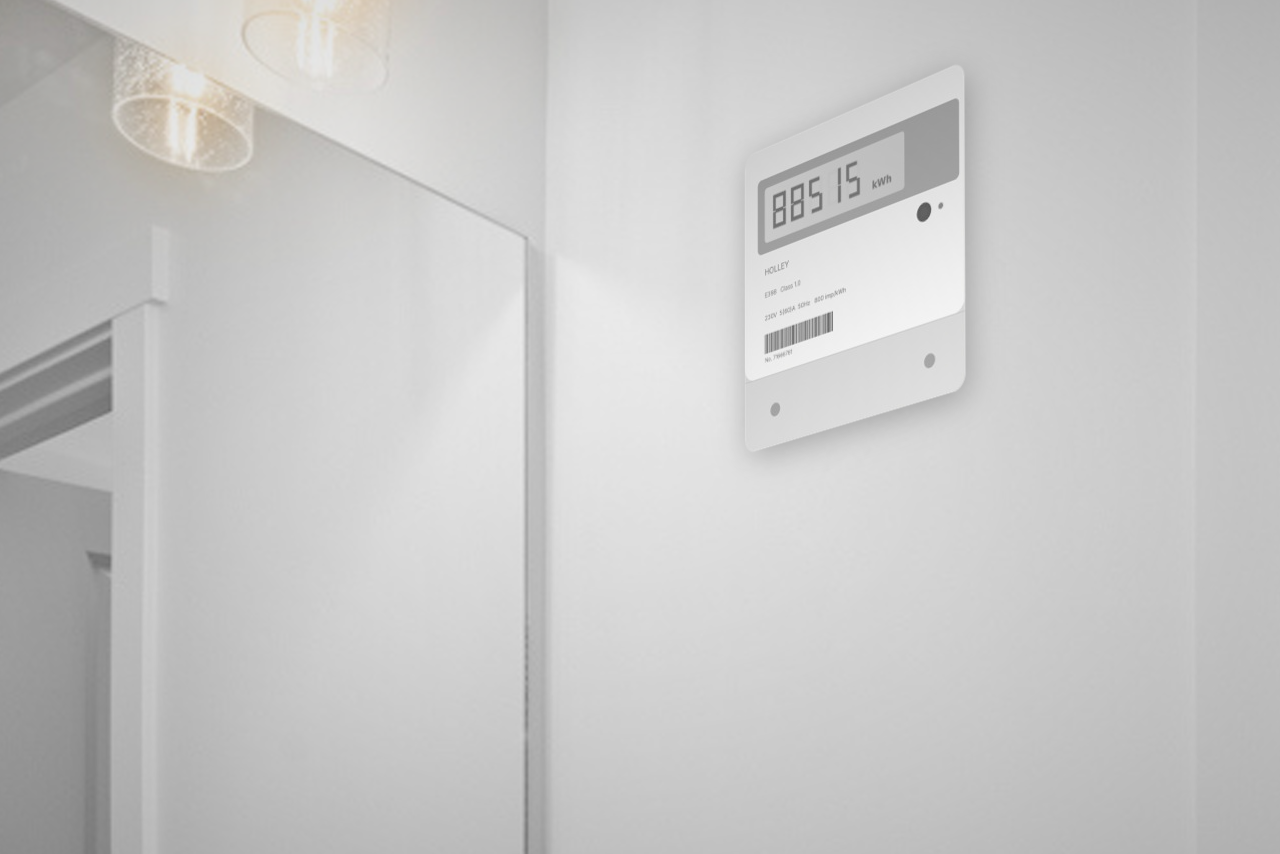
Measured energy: kWh 88515
